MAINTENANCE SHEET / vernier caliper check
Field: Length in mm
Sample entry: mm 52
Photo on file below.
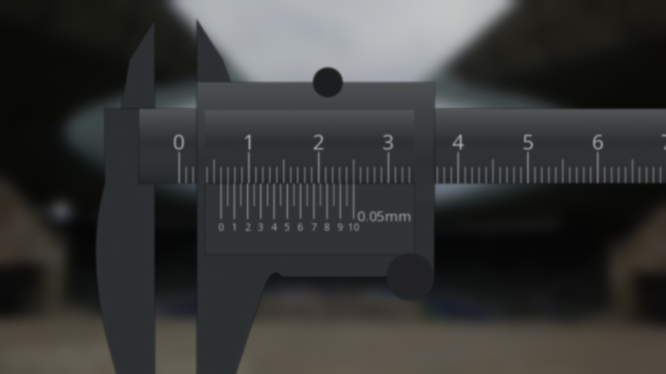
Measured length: mm 6.0
